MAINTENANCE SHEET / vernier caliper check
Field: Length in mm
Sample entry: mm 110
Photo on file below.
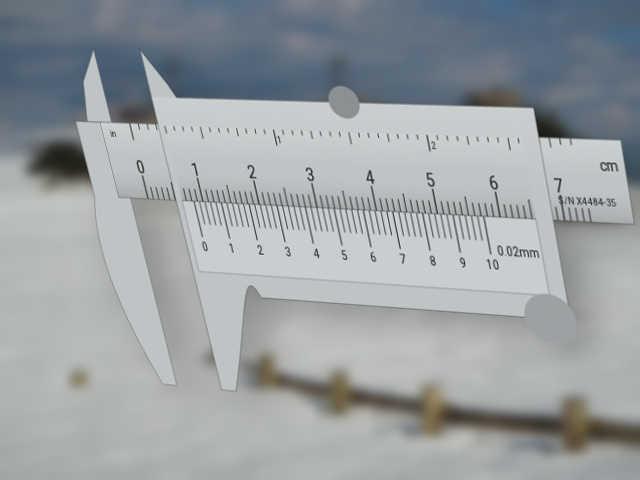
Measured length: mm 8.4
